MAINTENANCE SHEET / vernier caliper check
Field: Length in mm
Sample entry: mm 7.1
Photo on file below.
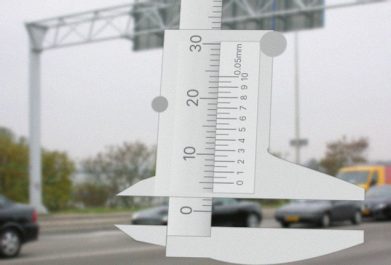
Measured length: mm 5.0
